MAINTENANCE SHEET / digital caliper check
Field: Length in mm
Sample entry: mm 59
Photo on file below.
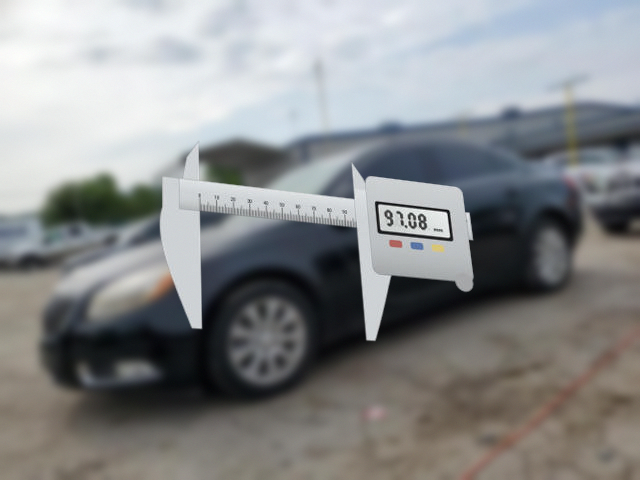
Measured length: mm 97.08
